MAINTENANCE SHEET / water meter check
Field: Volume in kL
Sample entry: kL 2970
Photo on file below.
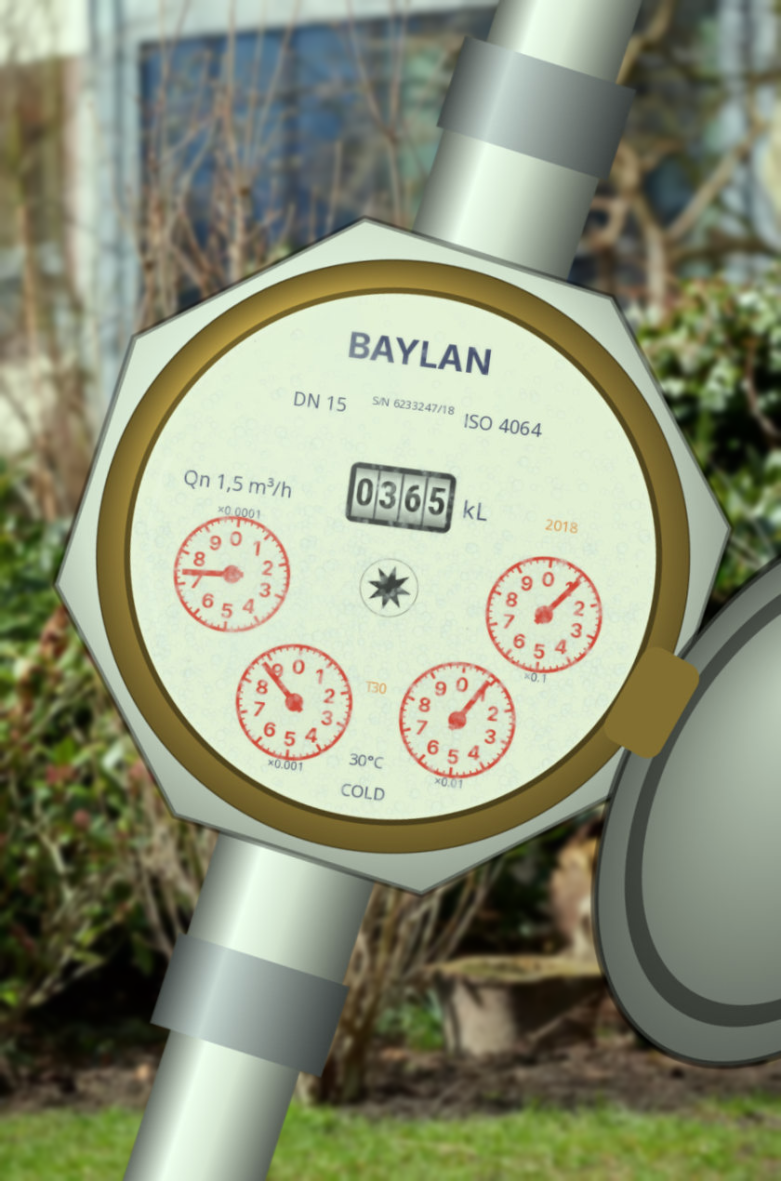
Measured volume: kL 365.1087
